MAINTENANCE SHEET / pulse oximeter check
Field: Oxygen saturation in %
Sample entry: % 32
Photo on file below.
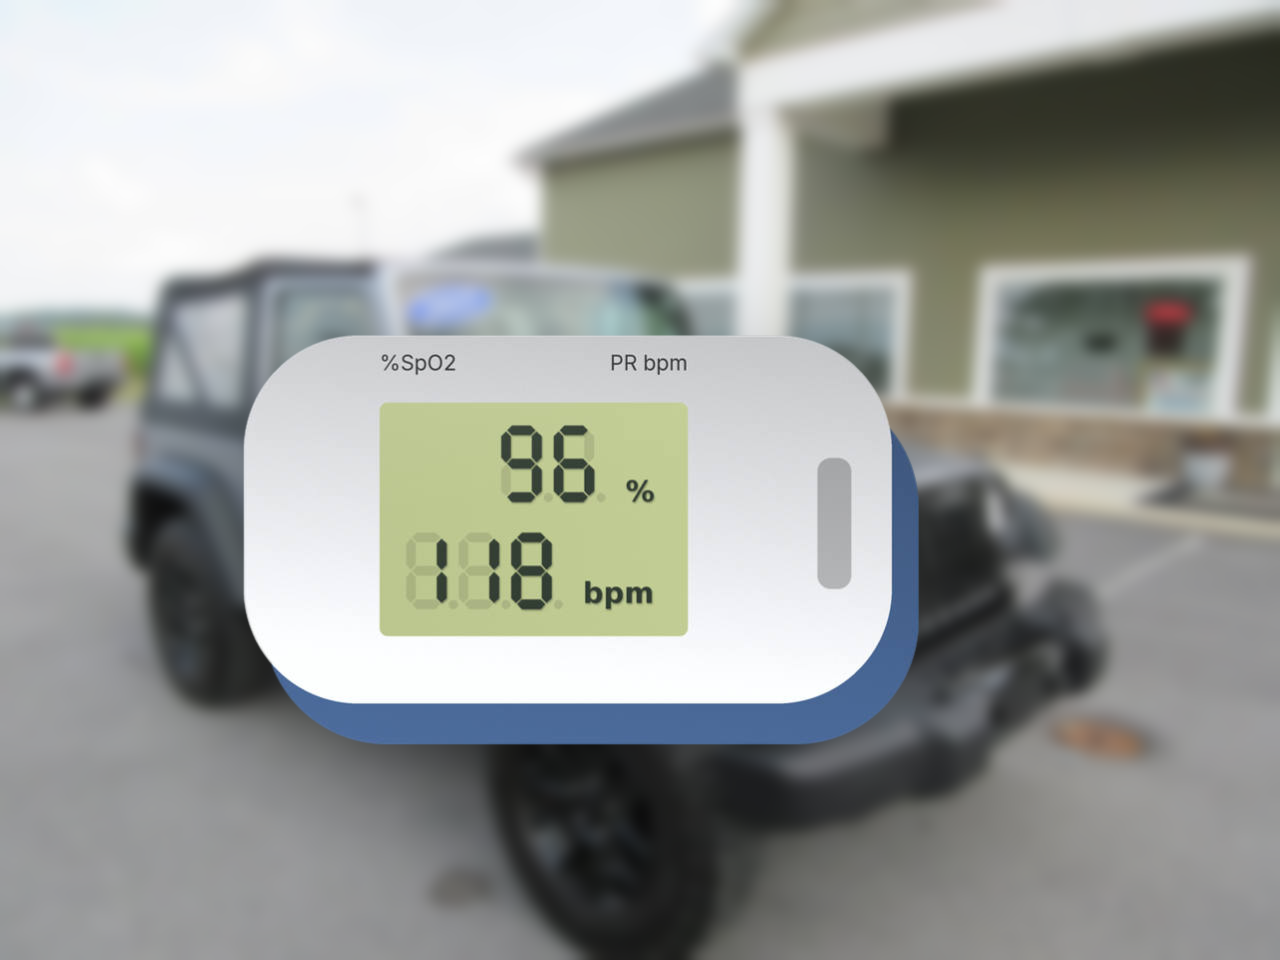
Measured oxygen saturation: % 96
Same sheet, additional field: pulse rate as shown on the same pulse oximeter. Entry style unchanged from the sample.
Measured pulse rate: bpm 118
